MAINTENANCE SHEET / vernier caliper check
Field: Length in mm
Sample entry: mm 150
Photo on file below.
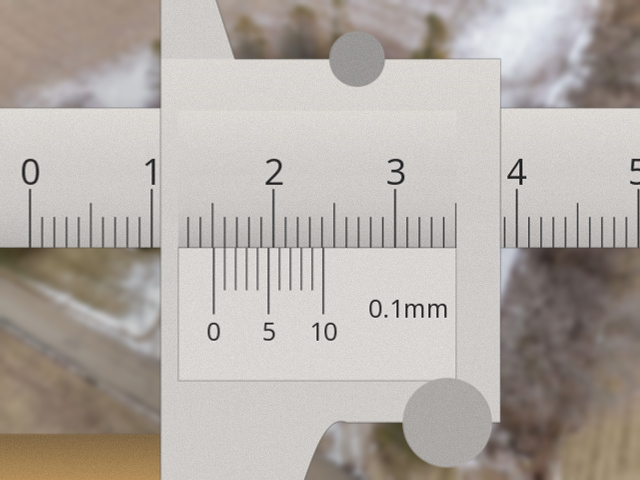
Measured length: mm 15.1
